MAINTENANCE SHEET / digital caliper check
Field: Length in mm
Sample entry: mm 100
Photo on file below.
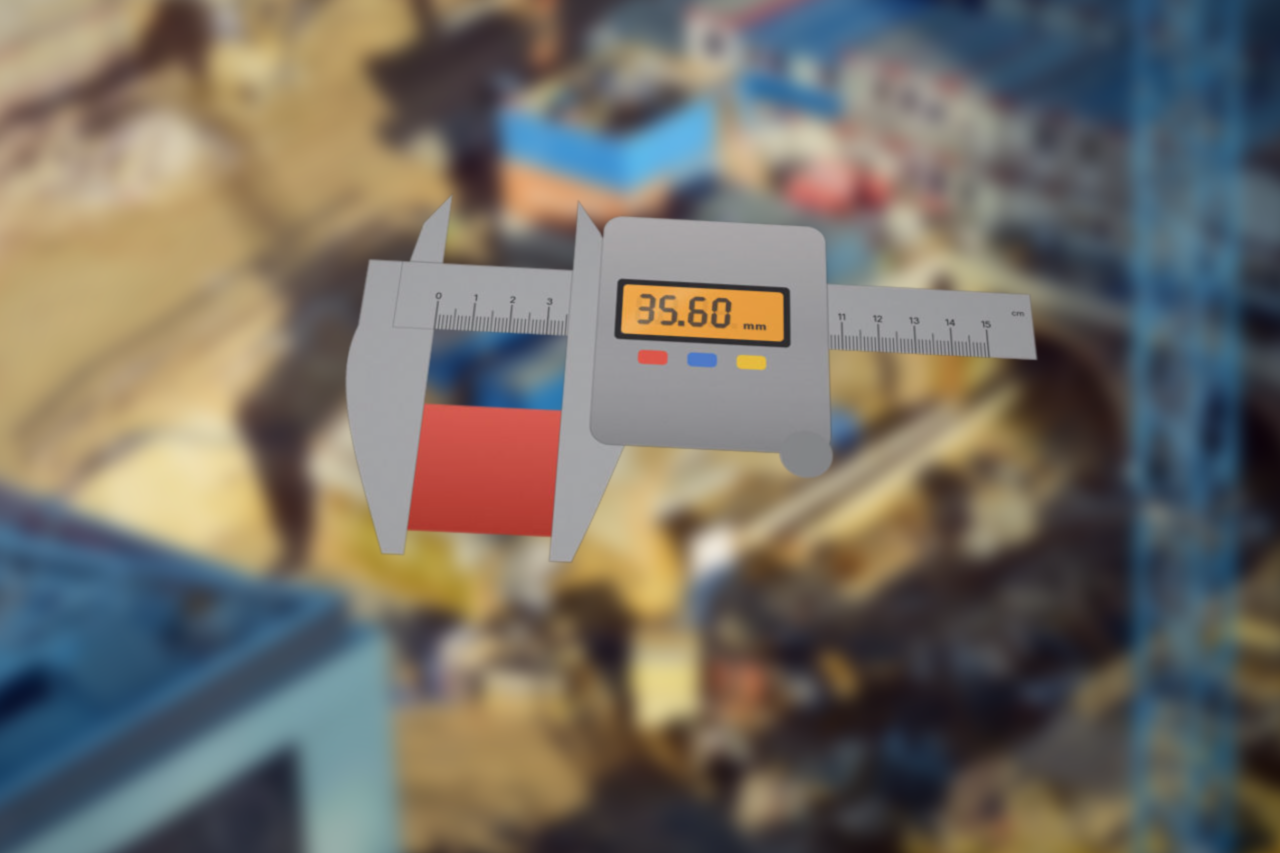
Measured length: mm 35.60
